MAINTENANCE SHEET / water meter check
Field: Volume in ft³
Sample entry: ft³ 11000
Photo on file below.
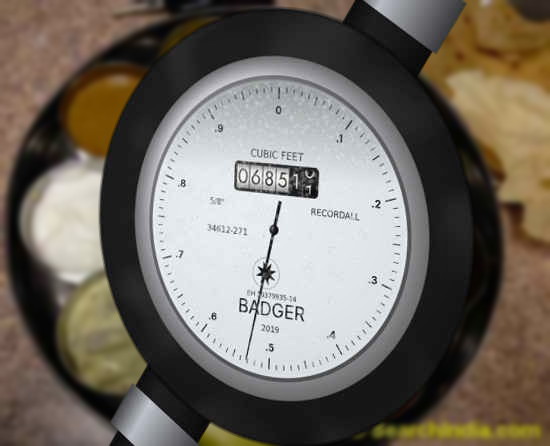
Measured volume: ft³ 68510.53
